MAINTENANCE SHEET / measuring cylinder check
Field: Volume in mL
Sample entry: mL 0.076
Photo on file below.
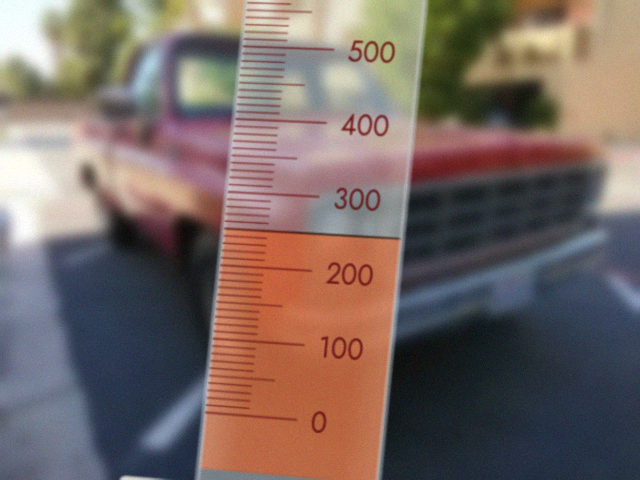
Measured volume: mL 250
